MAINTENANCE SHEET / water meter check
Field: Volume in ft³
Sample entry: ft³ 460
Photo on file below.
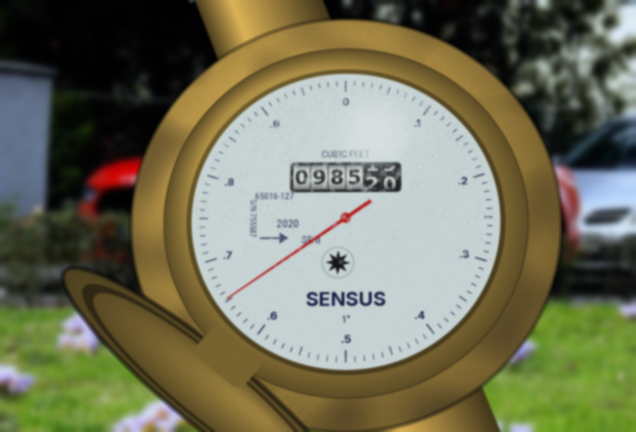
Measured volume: ft³ 98519.65
